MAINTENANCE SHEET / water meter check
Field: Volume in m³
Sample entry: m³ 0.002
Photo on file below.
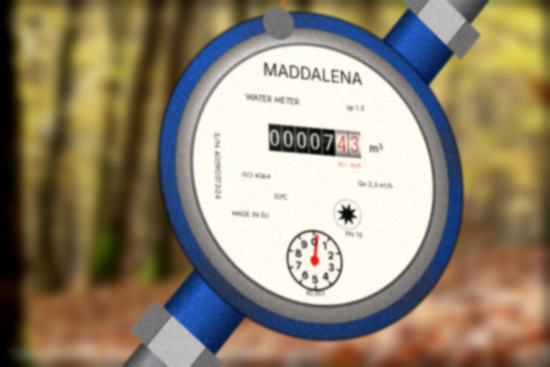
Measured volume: m³ 7.430
